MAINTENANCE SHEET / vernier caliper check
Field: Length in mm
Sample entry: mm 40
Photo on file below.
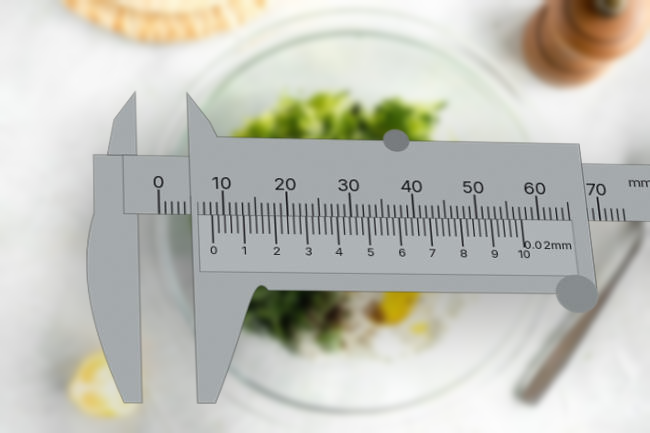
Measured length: mm 8.2
